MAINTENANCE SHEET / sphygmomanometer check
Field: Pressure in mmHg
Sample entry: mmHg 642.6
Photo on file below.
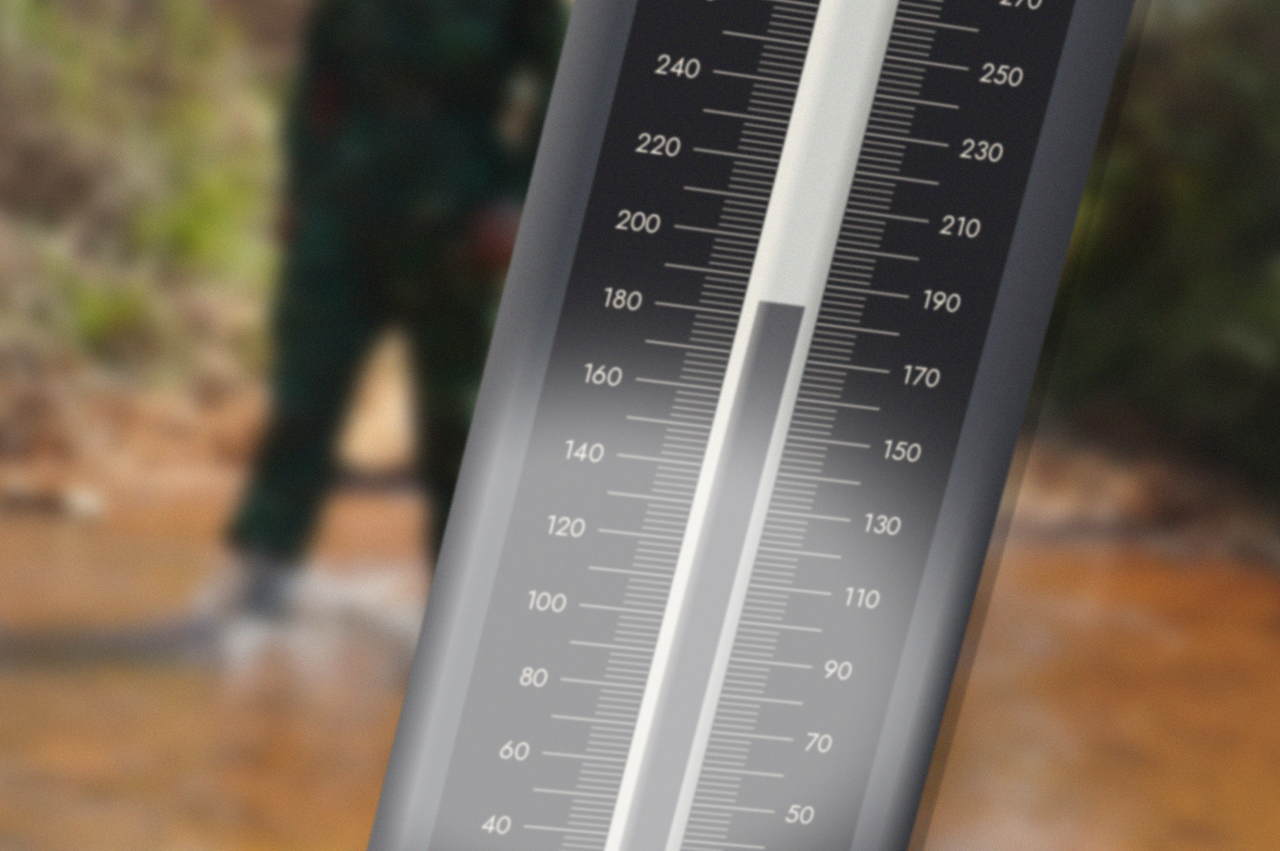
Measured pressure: mmHg 184
